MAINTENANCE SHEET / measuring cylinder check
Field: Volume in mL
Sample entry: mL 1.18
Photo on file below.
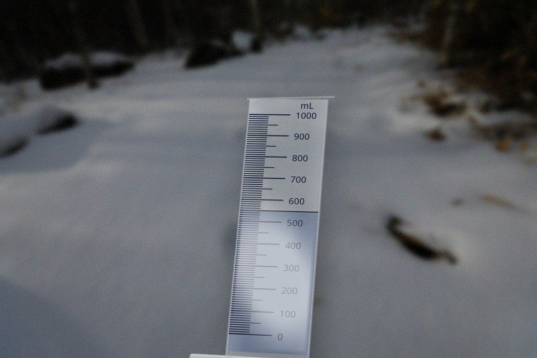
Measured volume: mL 550
